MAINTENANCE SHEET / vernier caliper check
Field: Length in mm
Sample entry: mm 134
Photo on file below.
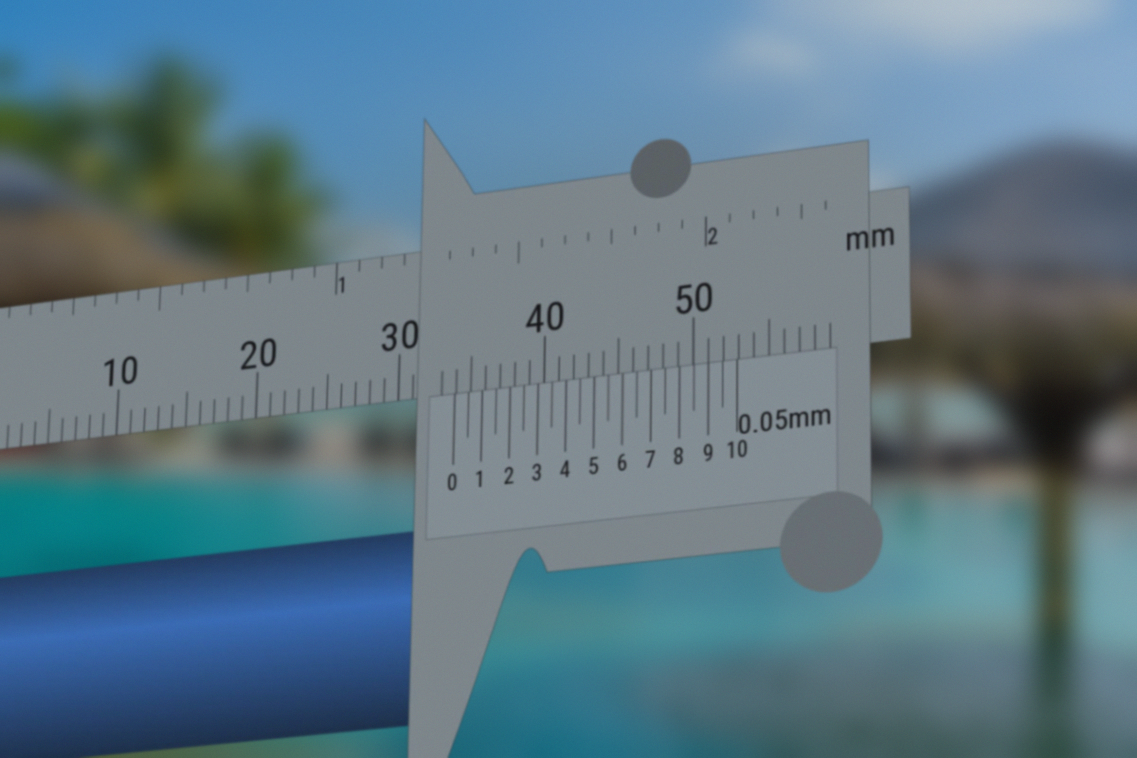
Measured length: mm 33.9
